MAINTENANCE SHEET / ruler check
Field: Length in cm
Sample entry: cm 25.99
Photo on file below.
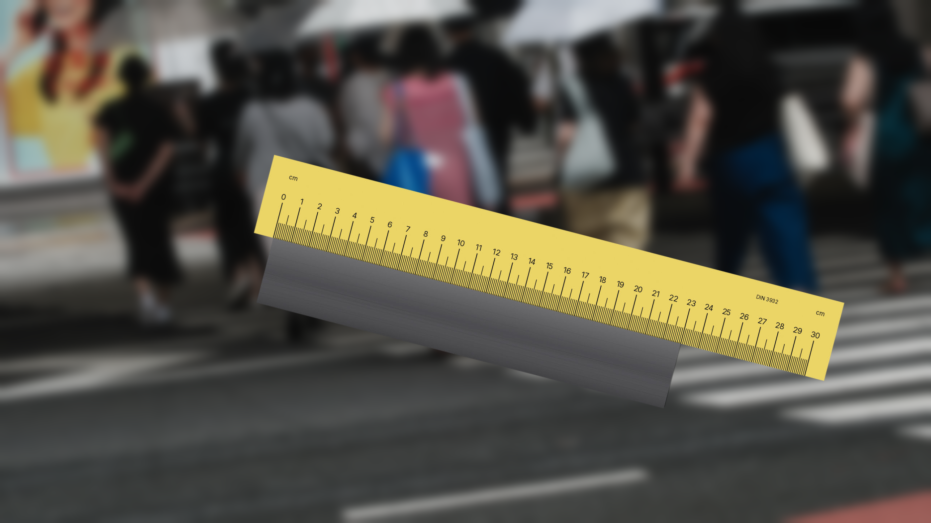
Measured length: cm 23
